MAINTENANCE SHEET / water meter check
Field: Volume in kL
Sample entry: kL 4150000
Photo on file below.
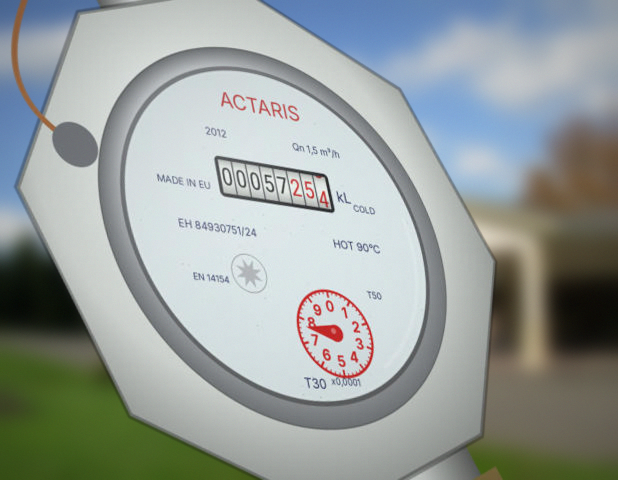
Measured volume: kL 57.2537
